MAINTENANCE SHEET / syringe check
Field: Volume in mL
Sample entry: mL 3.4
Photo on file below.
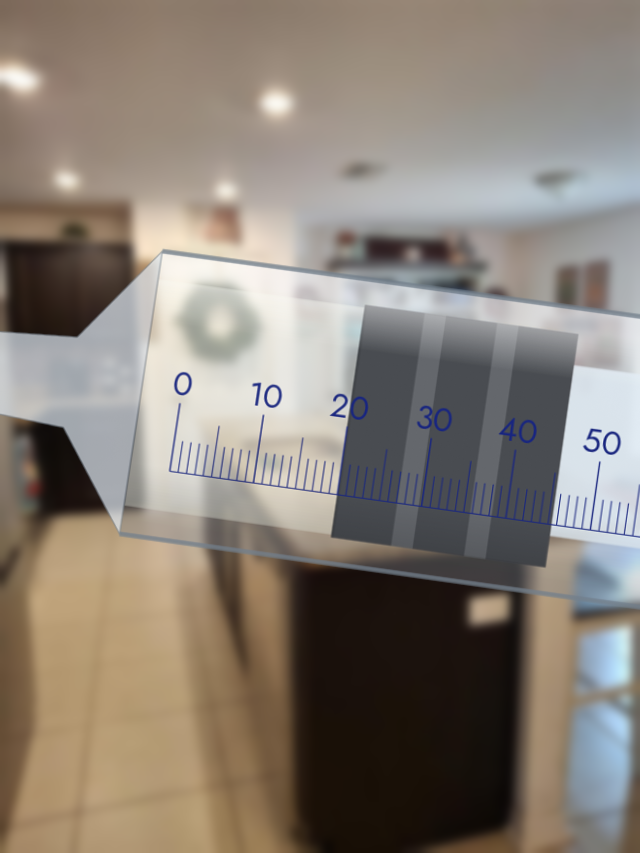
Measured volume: mL 20
